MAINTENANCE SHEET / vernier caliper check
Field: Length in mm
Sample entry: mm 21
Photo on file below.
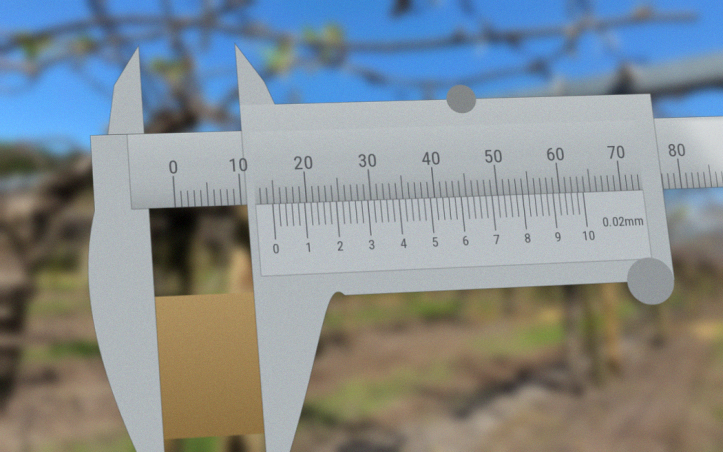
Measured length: mm 14.8
